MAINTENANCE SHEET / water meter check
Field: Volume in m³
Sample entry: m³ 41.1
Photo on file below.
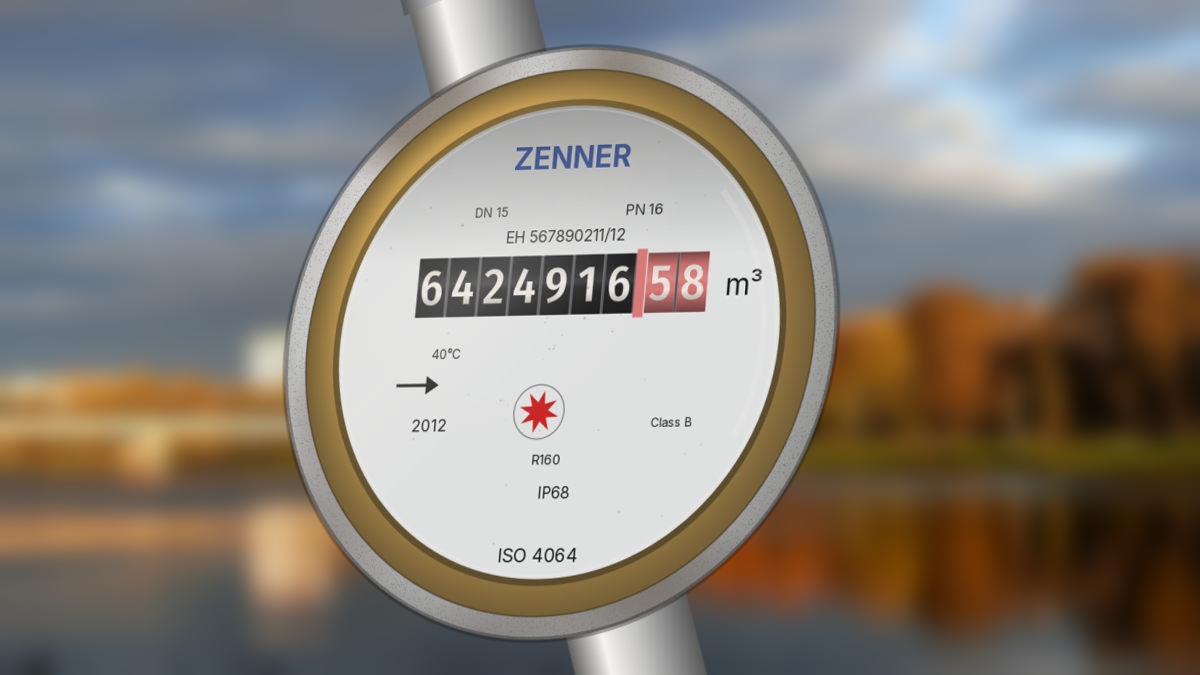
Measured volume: m³ 6424916.58
